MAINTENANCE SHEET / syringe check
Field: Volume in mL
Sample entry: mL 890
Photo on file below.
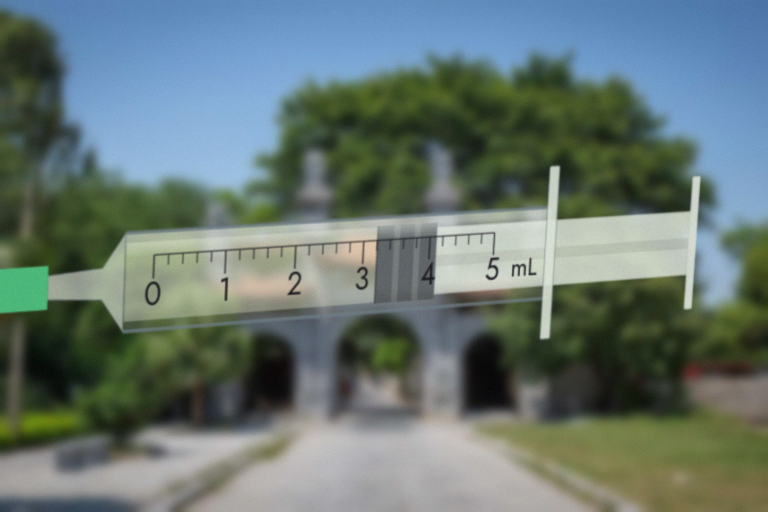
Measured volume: mL 3.2
